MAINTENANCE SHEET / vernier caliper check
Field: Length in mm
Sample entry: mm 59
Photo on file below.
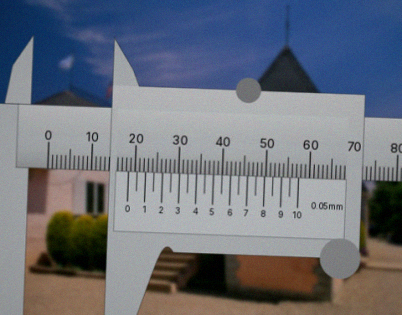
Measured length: mm 18.5
